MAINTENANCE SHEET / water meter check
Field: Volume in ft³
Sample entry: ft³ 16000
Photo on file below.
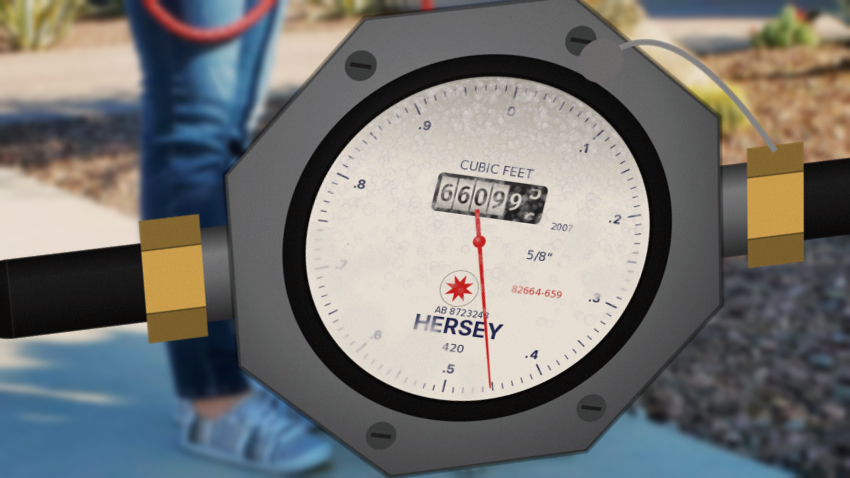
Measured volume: ft³ 660995.45
